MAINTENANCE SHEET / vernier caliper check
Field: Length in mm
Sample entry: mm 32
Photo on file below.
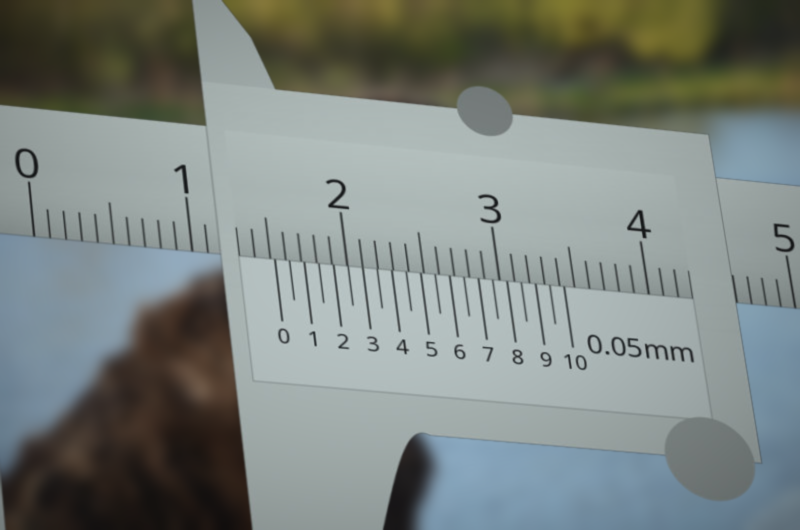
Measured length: mm 15.3
